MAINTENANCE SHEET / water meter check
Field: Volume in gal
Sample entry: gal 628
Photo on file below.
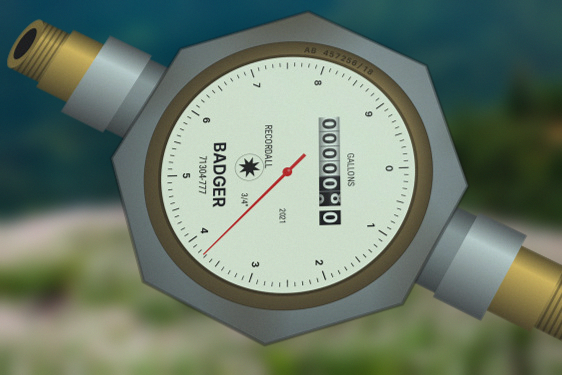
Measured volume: gal 83.7
